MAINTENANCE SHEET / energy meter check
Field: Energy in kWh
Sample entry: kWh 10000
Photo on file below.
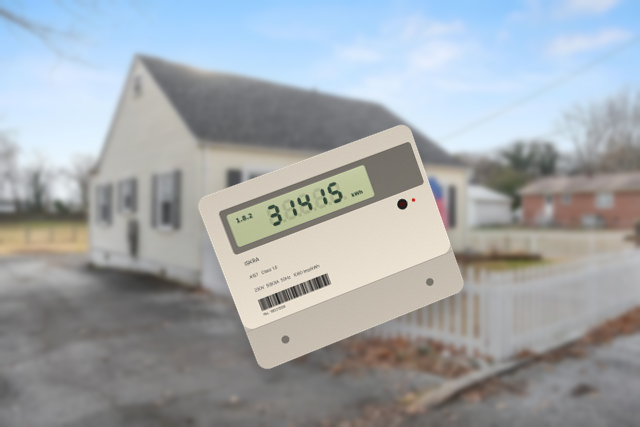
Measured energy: kWh 31415
